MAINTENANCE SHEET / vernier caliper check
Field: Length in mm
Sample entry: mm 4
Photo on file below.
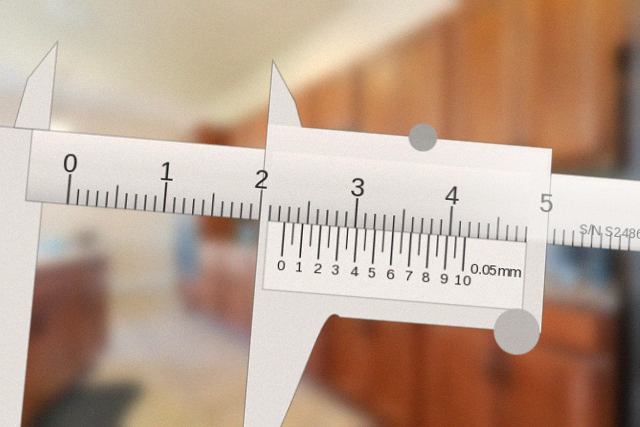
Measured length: mm 22.6
